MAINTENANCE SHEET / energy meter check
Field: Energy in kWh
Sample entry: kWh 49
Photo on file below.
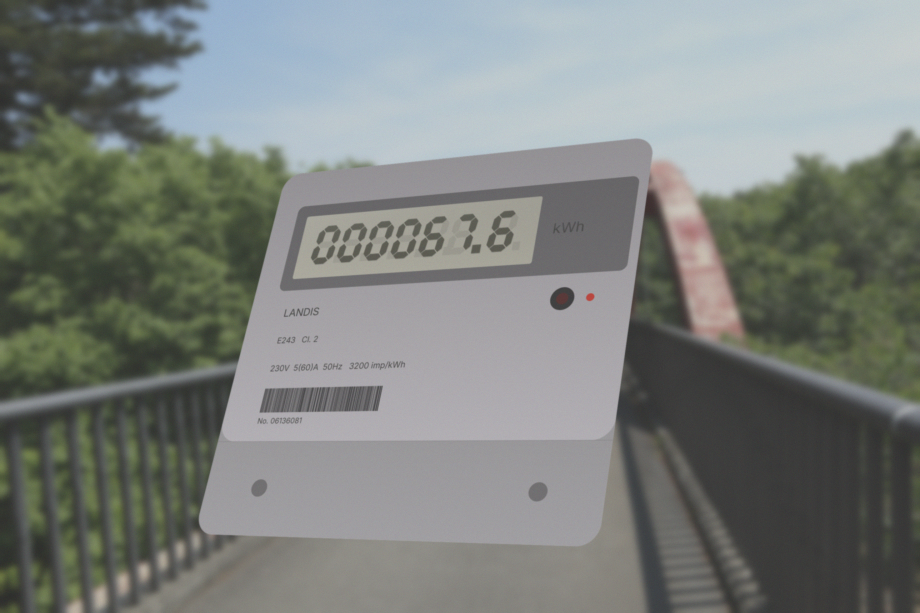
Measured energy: kWh 67.6
